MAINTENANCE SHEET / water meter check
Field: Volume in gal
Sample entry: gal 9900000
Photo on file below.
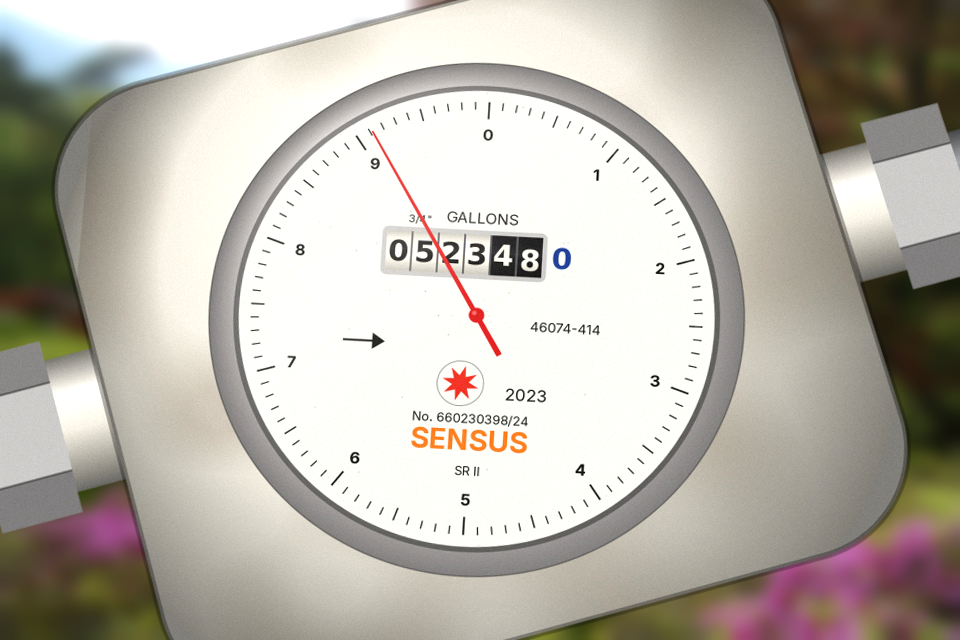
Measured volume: gal 523479.1
